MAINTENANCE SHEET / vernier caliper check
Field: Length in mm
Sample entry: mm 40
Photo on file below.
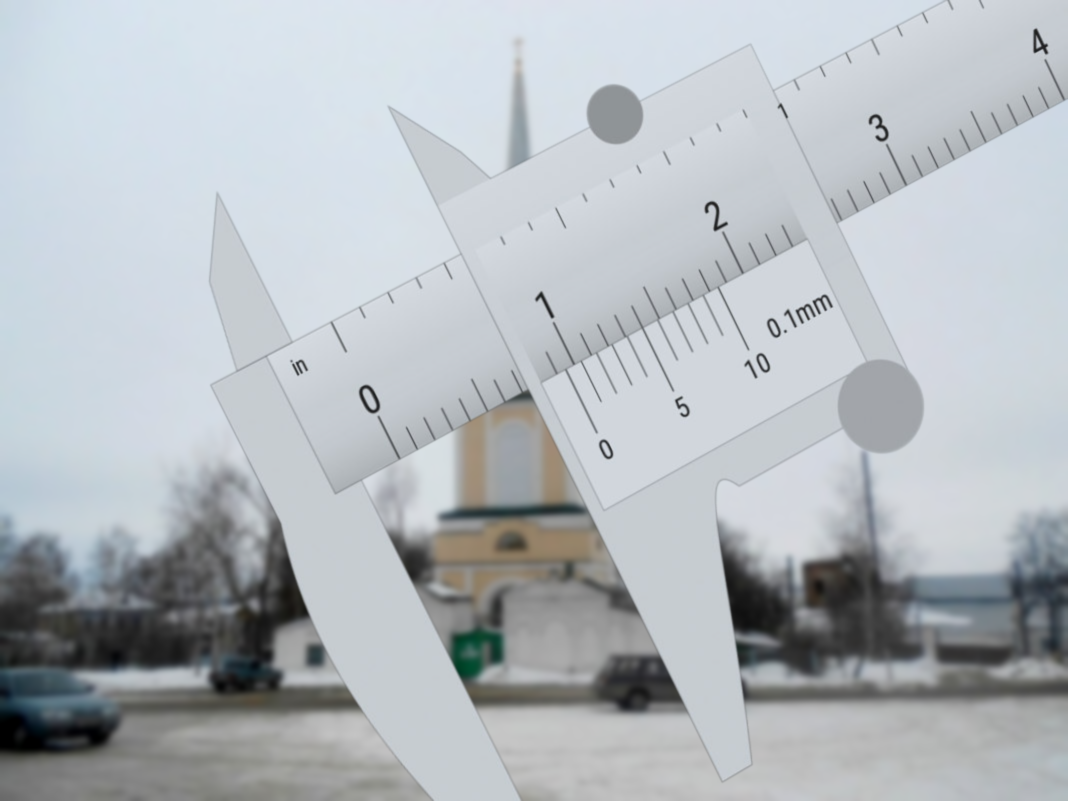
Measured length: mm 9.5
